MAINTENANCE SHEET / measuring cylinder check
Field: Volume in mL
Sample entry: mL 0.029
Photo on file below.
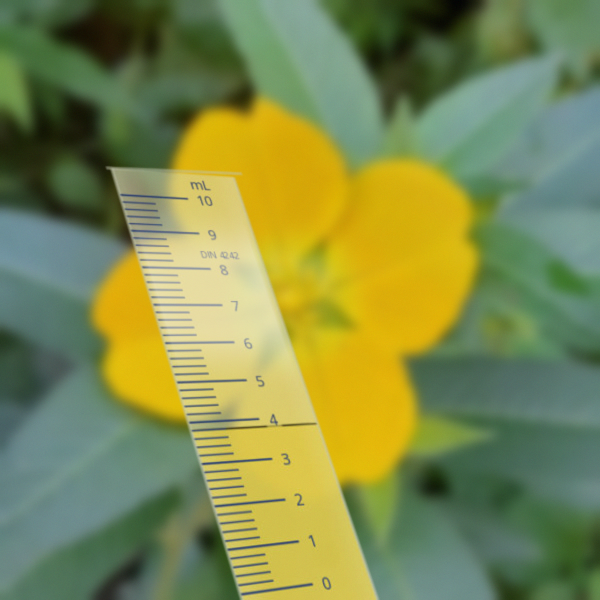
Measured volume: mL 3.8
